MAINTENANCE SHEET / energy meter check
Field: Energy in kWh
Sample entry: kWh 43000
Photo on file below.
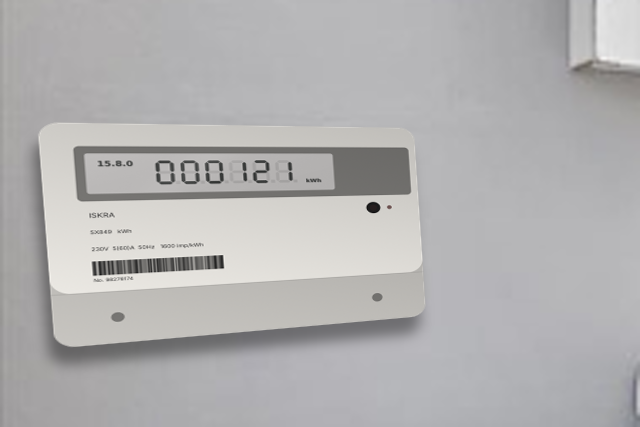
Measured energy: kWh 121
